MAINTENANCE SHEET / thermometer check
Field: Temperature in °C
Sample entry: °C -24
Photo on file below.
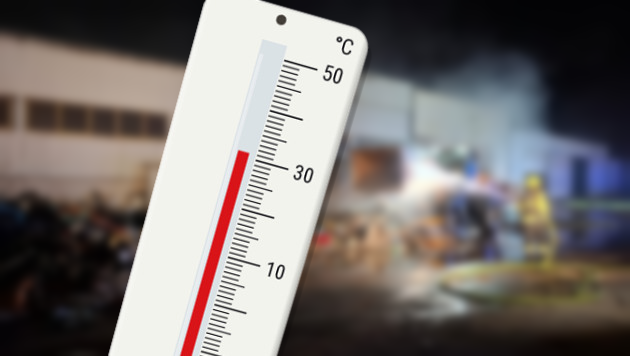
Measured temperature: °C 31
